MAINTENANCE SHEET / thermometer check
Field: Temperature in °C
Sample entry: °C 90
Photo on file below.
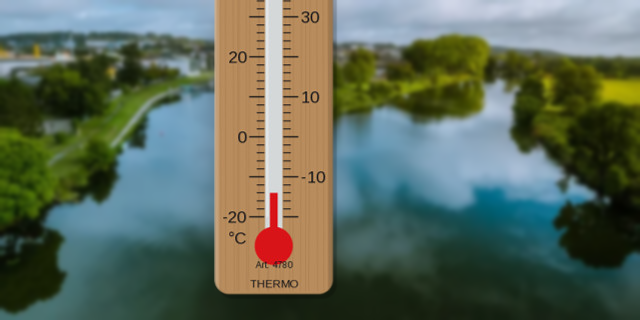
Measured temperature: °C -14
